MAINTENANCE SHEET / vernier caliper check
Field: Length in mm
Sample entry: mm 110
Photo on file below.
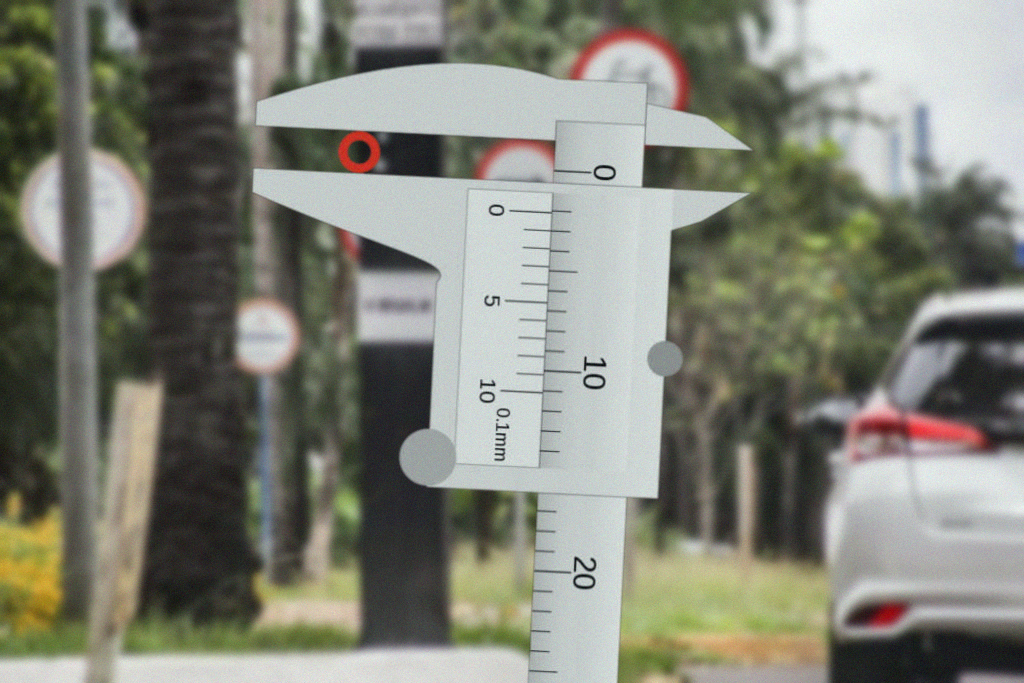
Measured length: mm 2.1
